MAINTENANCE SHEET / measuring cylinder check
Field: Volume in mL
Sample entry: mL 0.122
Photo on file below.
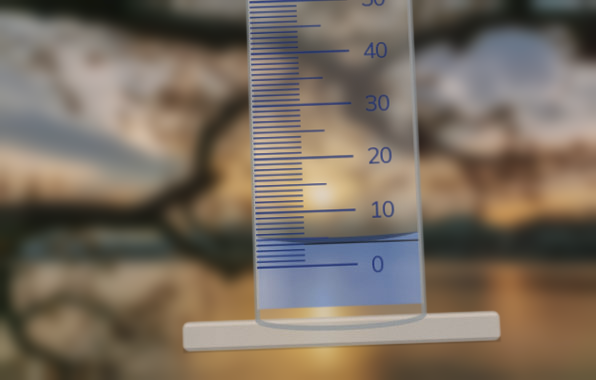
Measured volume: mL 4
